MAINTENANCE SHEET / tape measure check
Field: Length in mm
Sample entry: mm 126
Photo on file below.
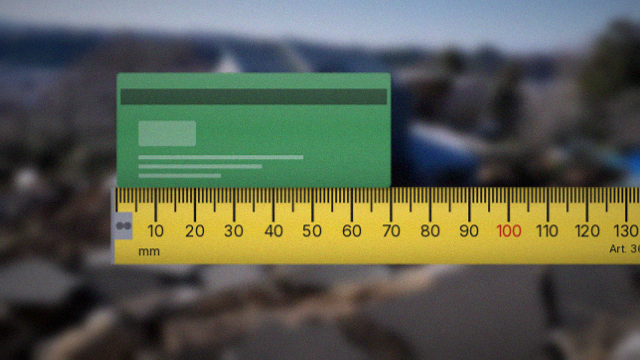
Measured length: mm 70
